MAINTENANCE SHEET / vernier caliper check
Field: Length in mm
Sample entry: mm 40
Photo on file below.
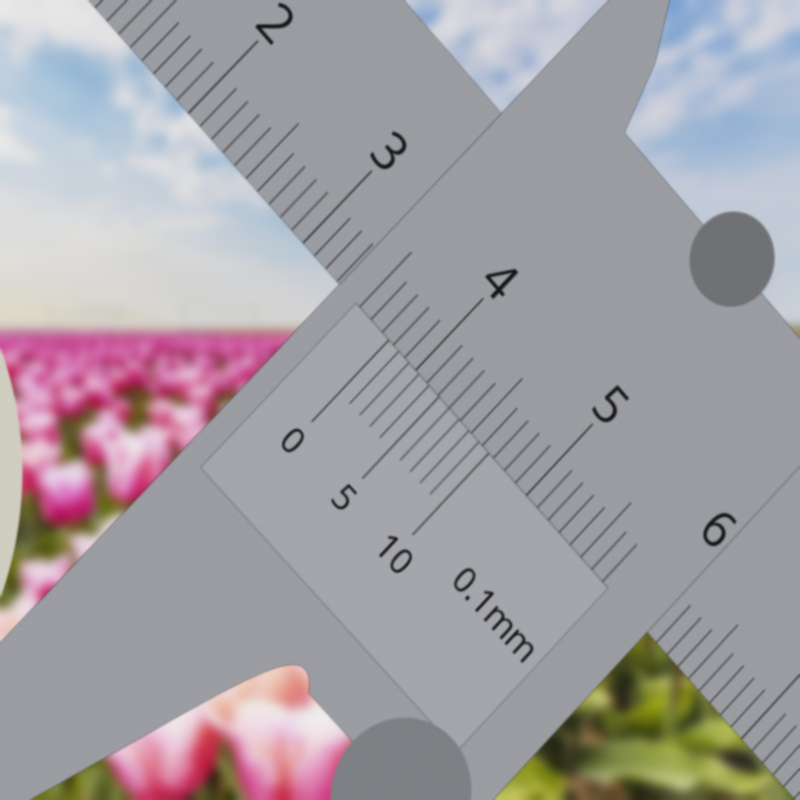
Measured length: mm 37.6
